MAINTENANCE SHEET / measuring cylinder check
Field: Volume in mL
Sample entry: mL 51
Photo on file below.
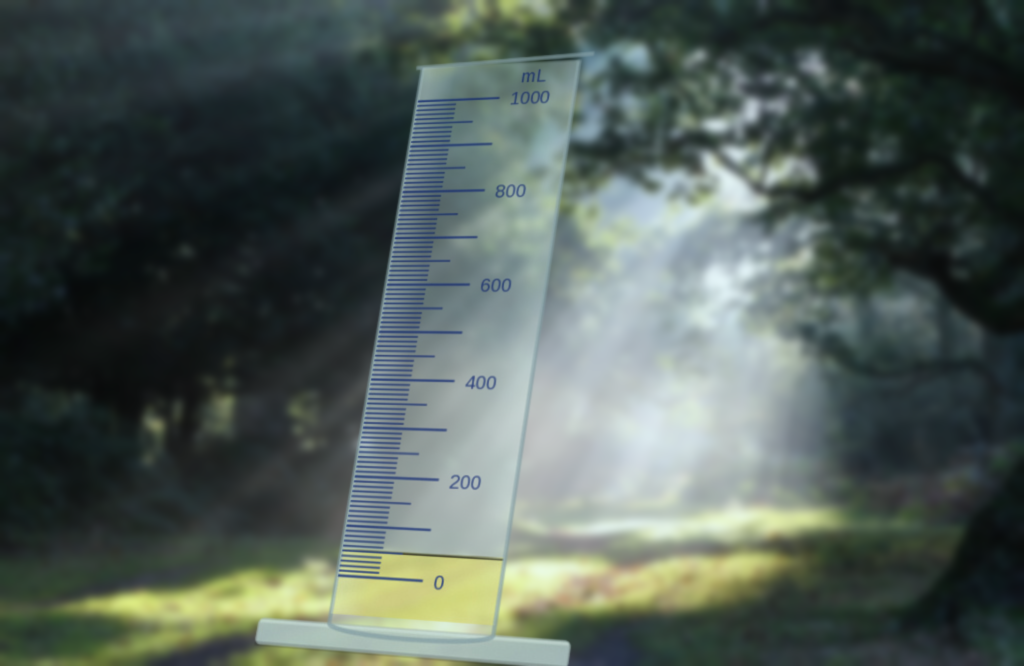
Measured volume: mL 50
